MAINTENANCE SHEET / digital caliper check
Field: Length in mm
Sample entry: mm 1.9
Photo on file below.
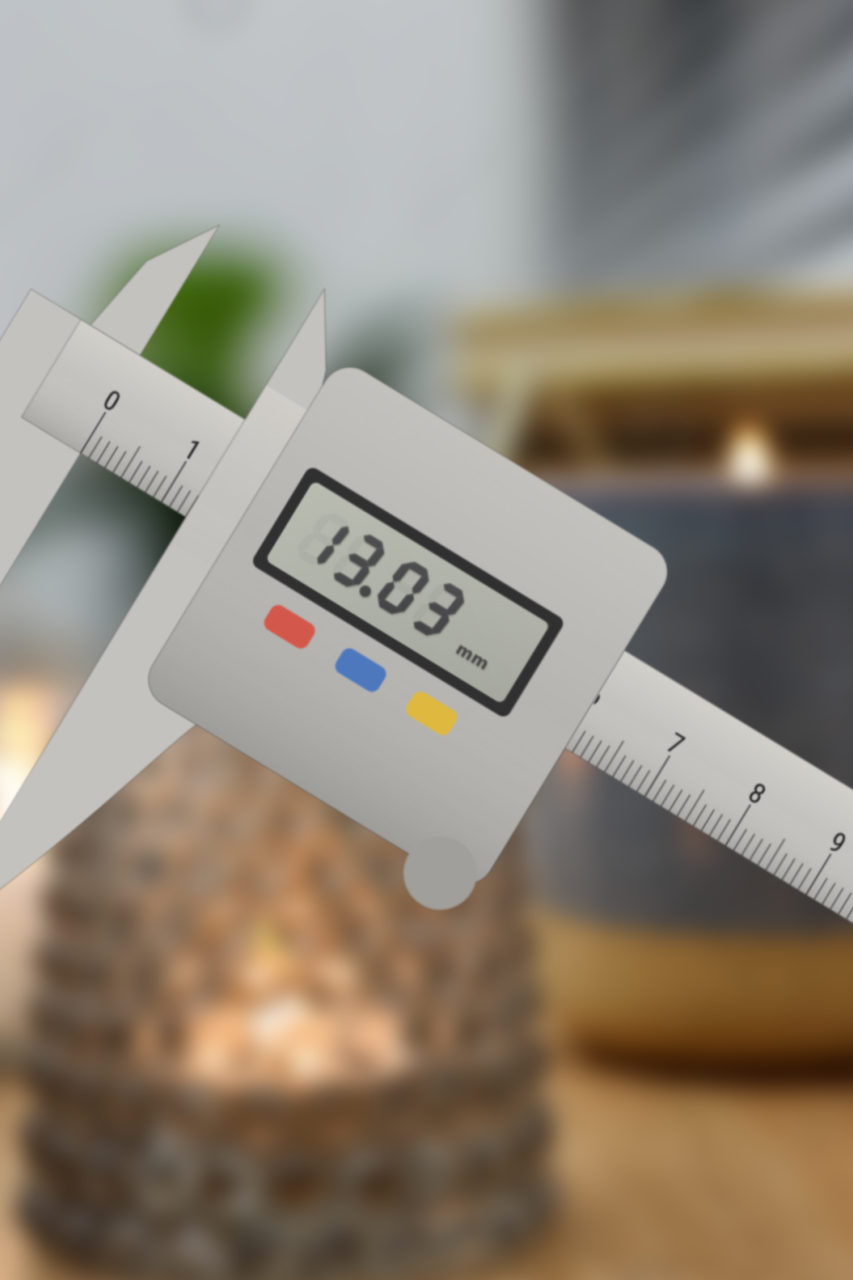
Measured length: mm 13.03
